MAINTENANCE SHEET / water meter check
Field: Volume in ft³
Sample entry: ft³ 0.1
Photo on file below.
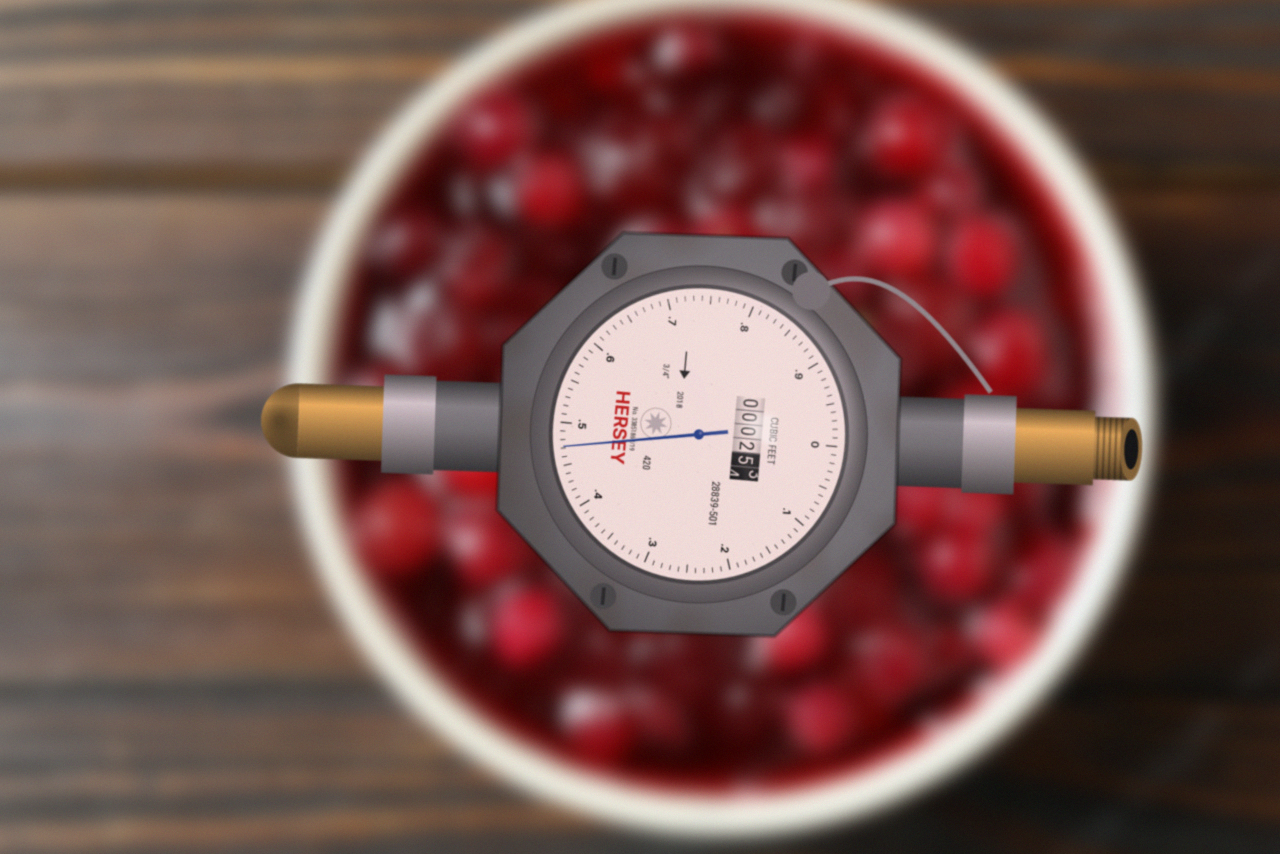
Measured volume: ft³ 253.47
